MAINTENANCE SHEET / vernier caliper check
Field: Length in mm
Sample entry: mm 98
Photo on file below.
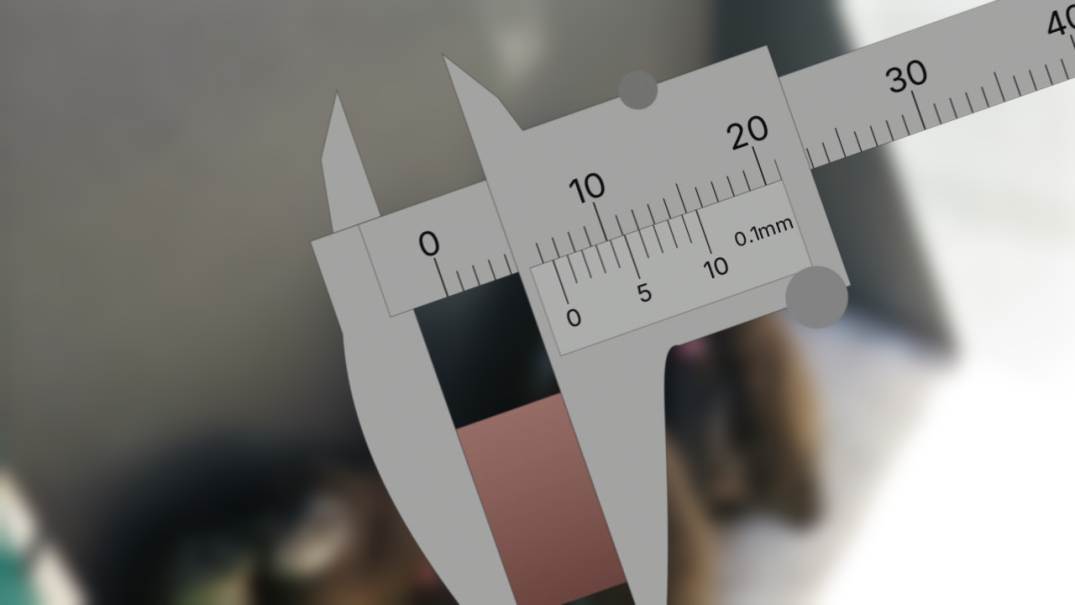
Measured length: mm 6.6
